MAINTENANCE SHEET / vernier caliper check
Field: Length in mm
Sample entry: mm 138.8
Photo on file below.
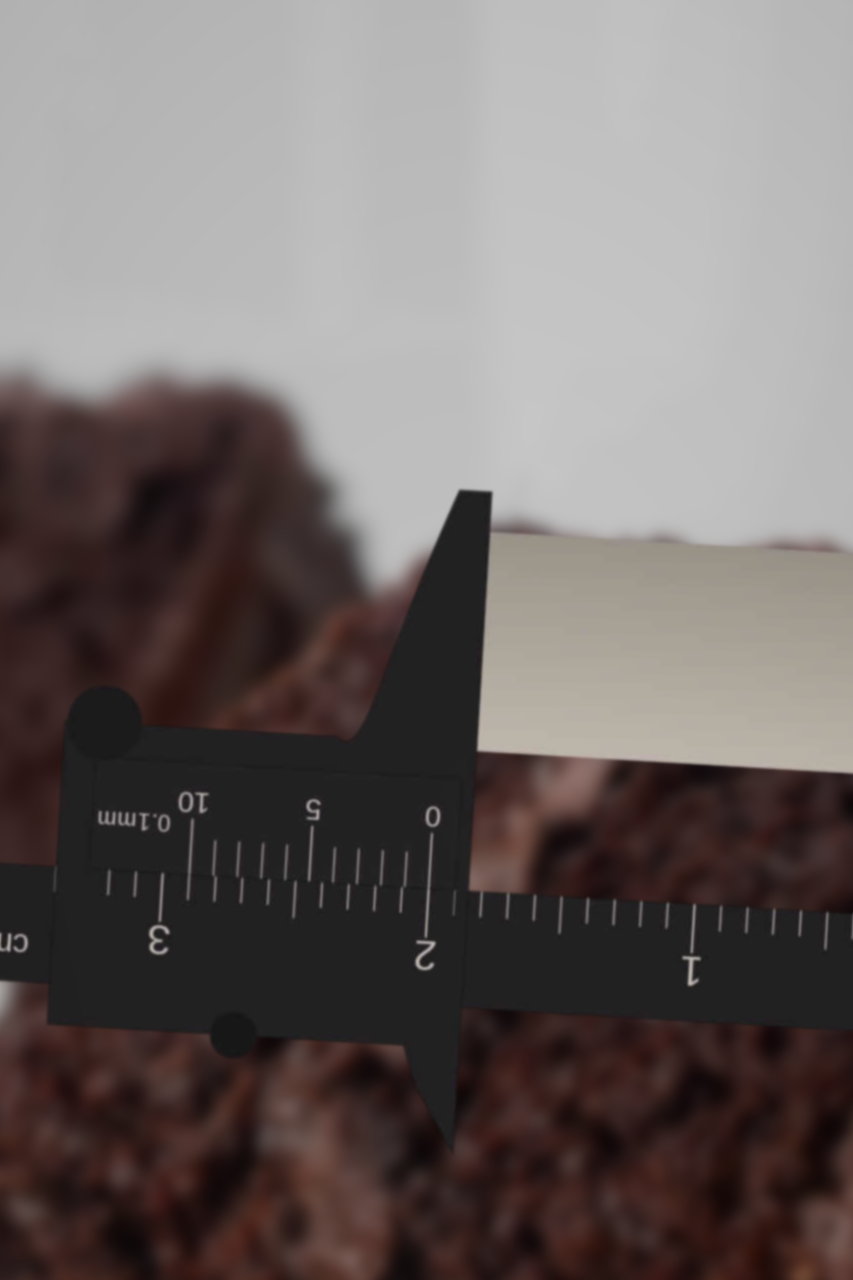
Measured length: mm 20.0
